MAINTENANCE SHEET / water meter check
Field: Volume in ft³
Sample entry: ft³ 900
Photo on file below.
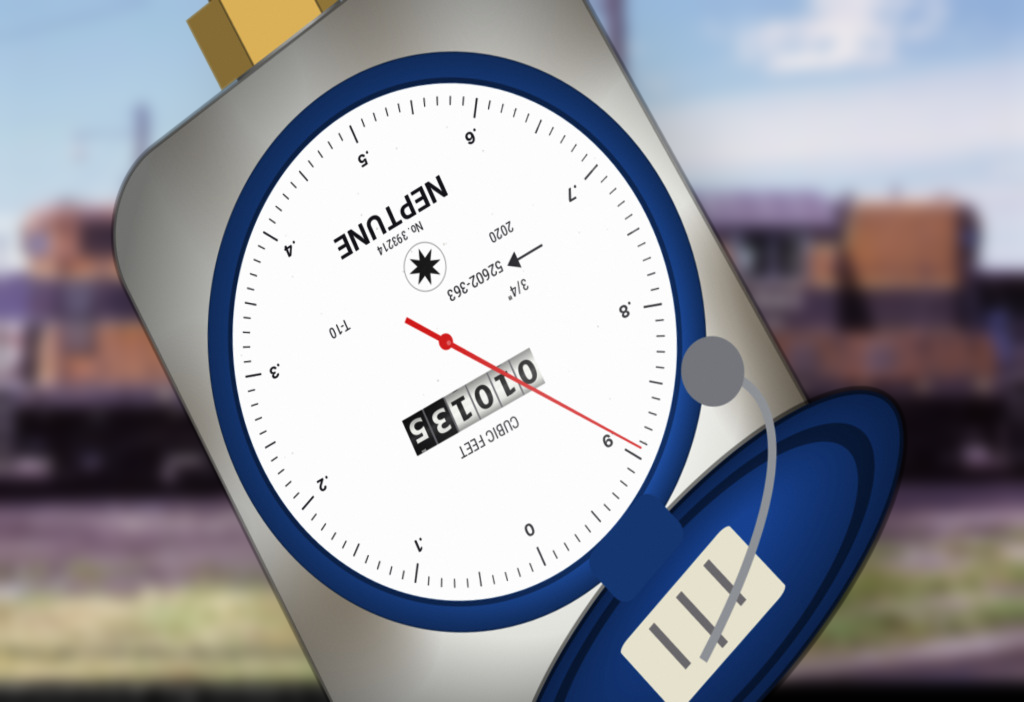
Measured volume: ft³ 10134.89
